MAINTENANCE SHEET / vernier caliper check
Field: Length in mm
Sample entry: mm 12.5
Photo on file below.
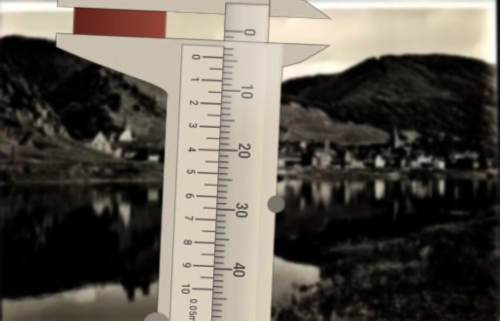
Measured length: mm 4.5
